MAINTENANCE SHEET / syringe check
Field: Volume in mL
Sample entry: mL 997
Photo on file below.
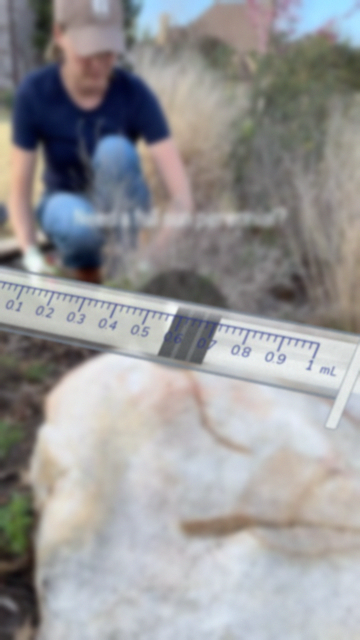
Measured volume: mL 0.58
